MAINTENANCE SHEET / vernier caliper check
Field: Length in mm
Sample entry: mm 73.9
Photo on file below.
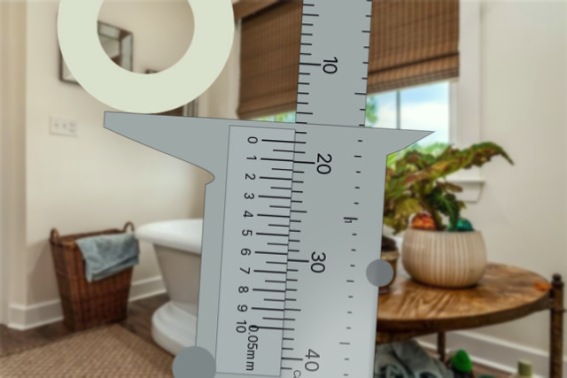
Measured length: mm 18.0
